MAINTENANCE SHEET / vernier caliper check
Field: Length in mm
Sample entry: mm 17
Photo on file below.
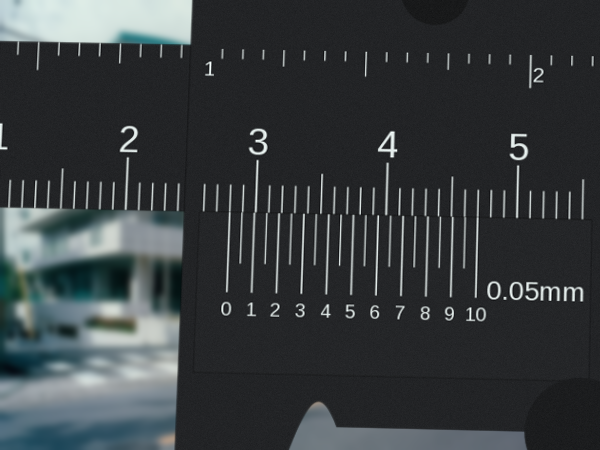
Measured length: mm 28.0
